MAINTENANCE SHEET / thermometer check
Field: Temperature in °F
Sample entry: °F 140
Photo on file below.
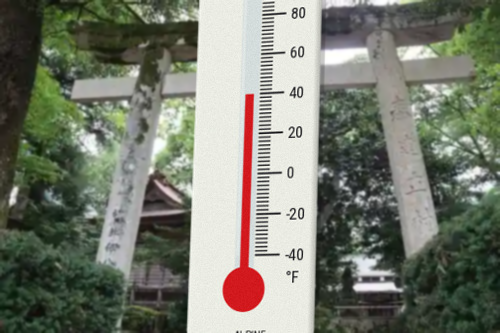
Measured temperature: °F 40
